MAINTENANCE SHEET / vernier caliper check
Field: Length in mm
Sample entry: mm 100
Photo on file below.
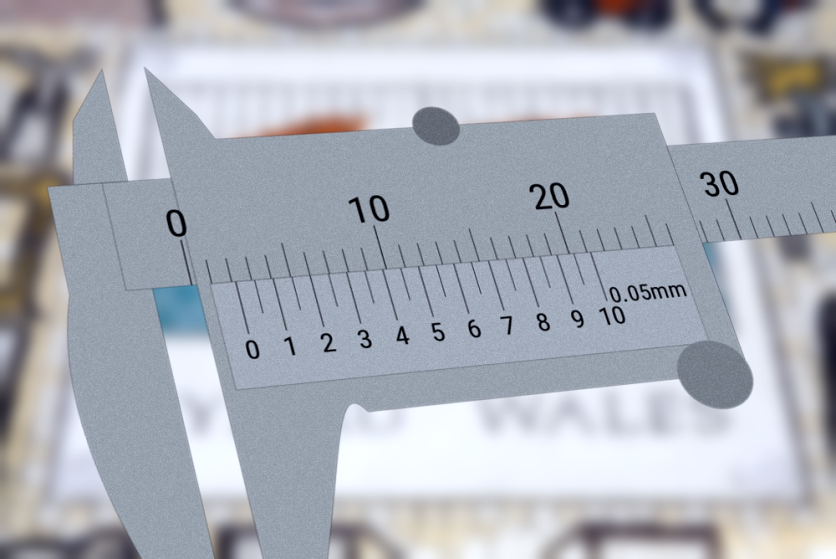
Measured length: mm 2.2
